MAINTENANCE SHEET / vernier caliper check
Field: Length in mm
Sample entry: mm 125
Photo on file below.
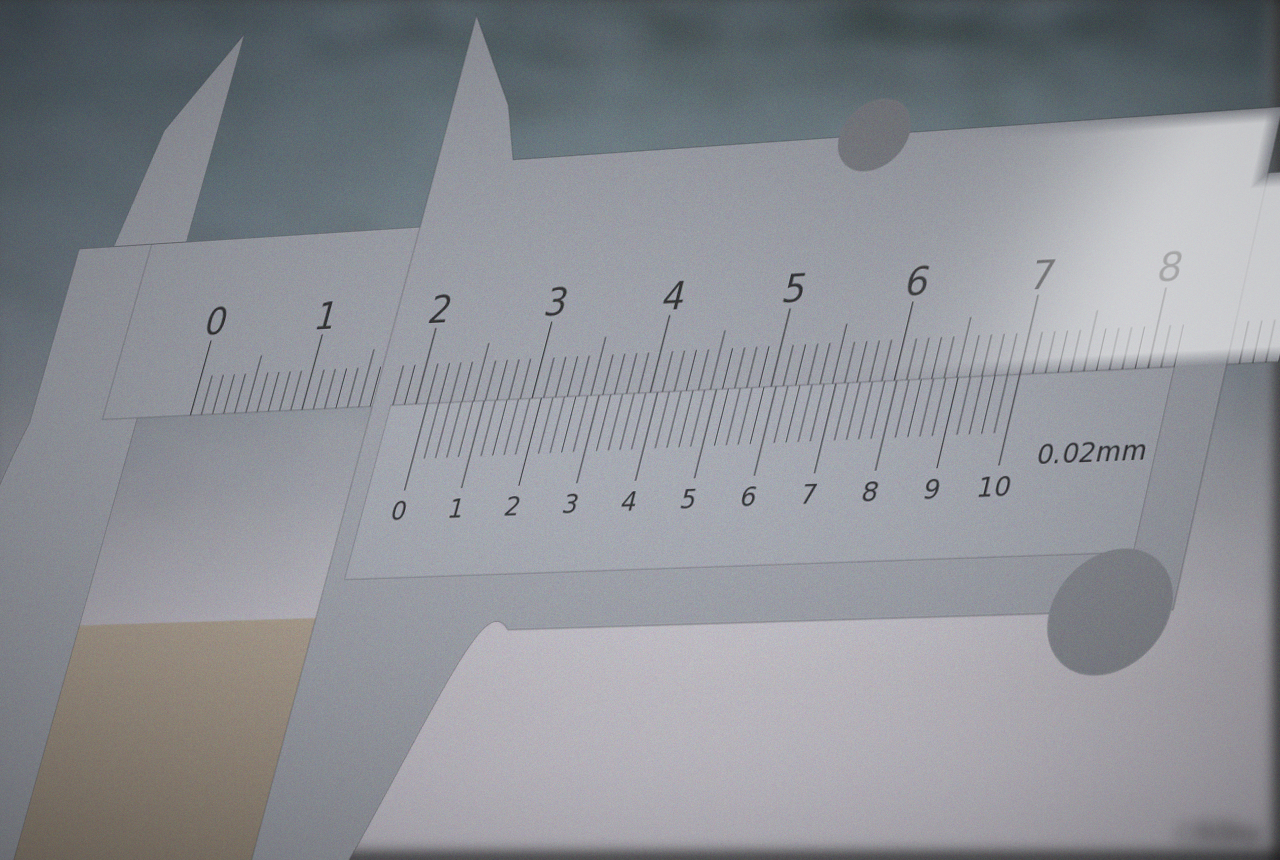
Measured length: mm 21.0
